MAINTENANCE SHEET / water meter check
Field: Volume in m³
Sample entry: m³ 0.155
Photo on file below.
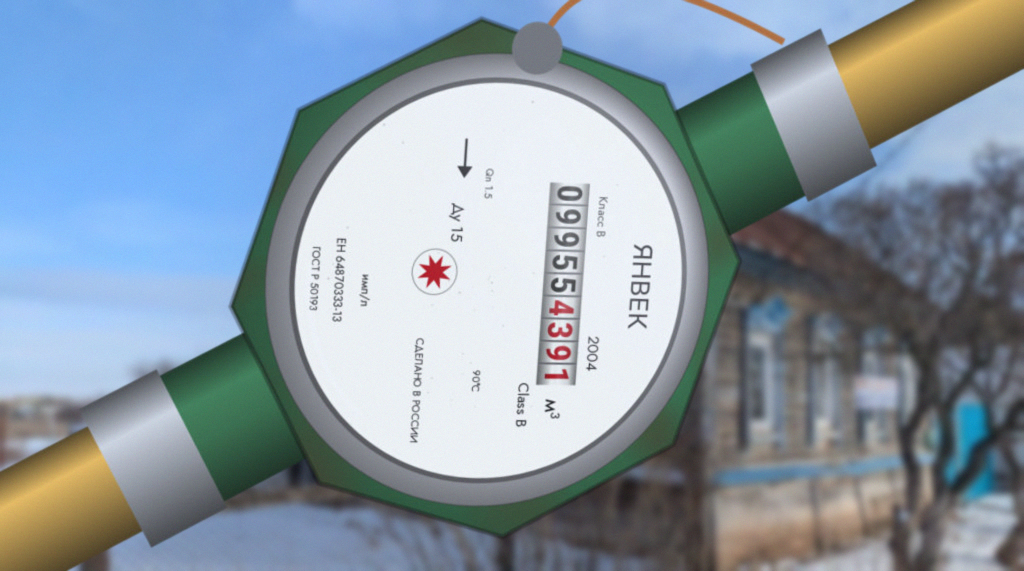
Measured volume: m³ 9955.4391
